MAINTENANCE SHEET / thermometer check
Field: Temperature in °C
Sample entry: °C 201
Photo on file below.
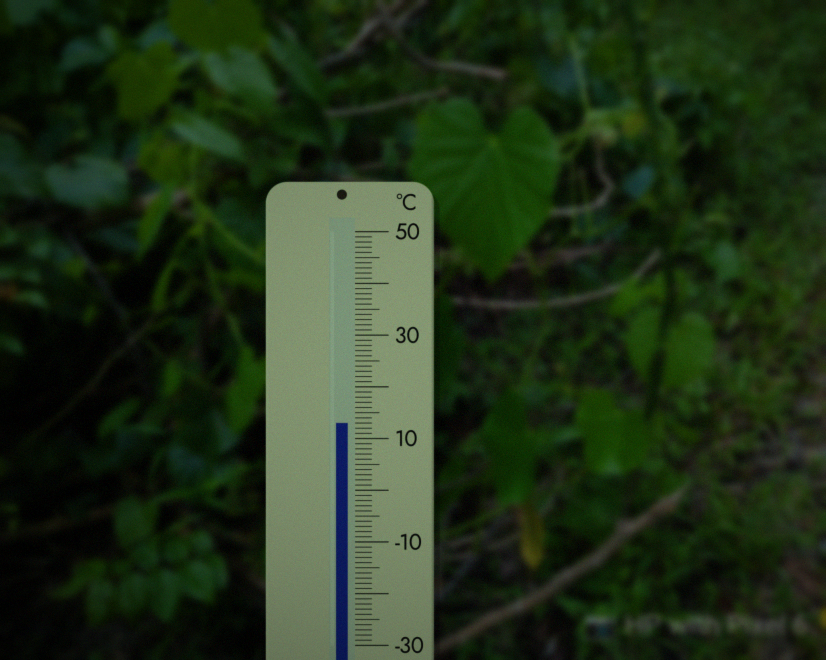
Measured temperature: °C 13
